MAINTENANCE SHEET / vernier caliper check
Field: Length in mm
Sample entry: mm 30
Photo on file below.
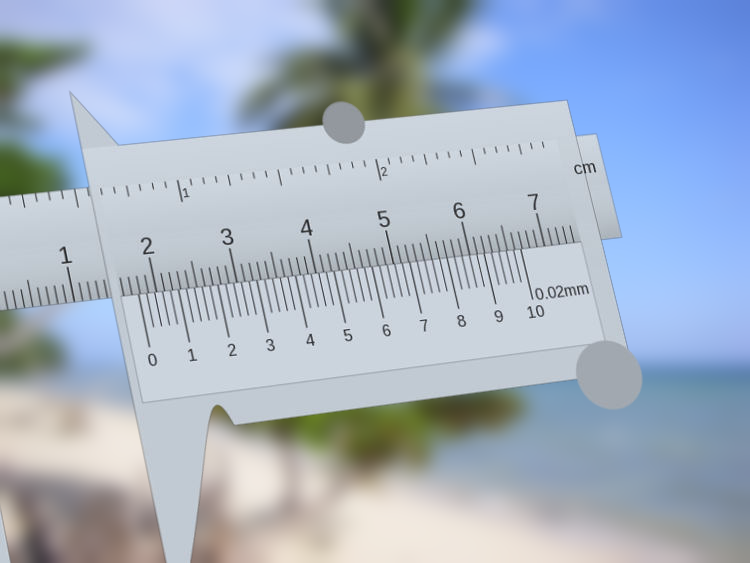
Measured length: mm 17.8
